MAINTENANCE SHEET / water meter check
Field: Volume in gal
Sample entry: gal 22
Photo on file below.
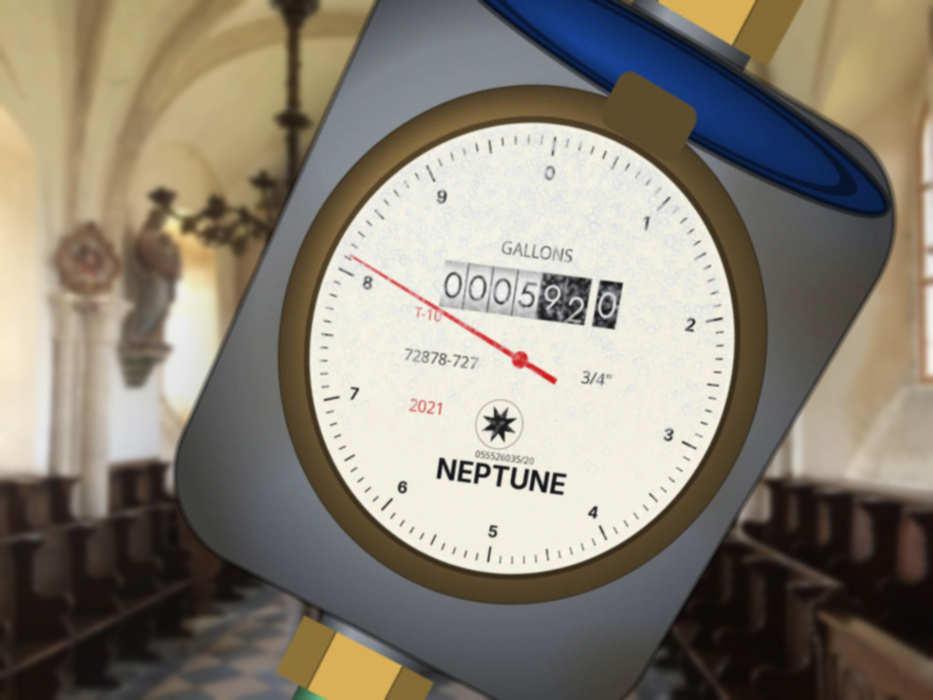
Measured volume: gal 5918.1
